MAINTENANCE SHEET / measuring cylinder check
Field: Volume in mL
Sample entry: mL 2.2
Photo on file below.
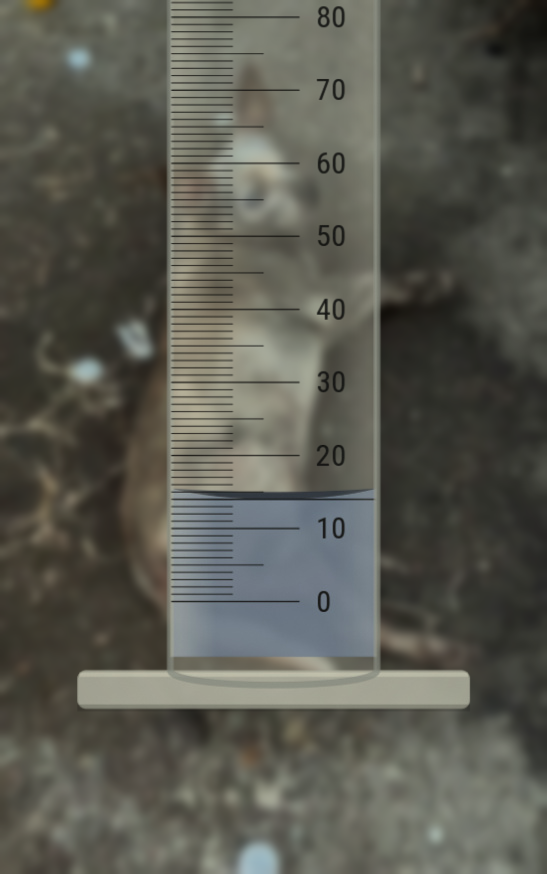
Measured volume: mL 14
